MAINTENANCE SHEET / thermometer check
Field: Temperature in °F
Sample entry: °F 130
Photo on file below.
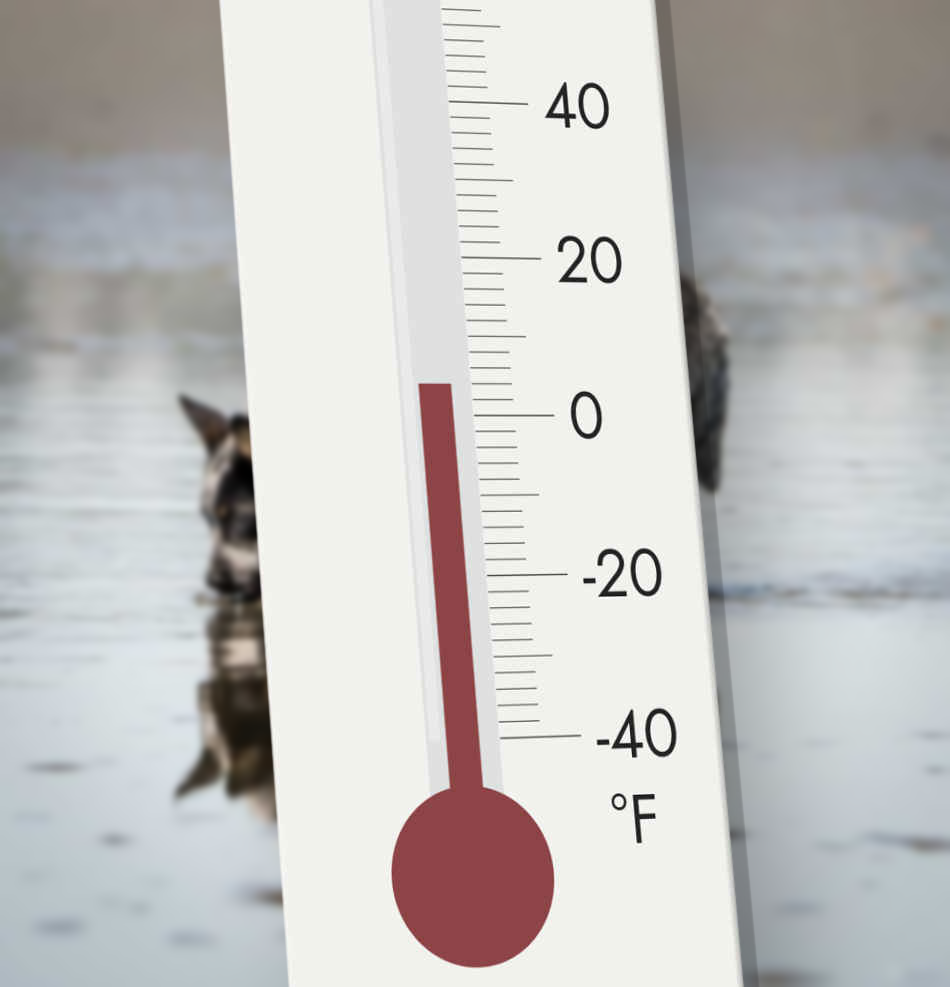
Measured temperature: °F 4
